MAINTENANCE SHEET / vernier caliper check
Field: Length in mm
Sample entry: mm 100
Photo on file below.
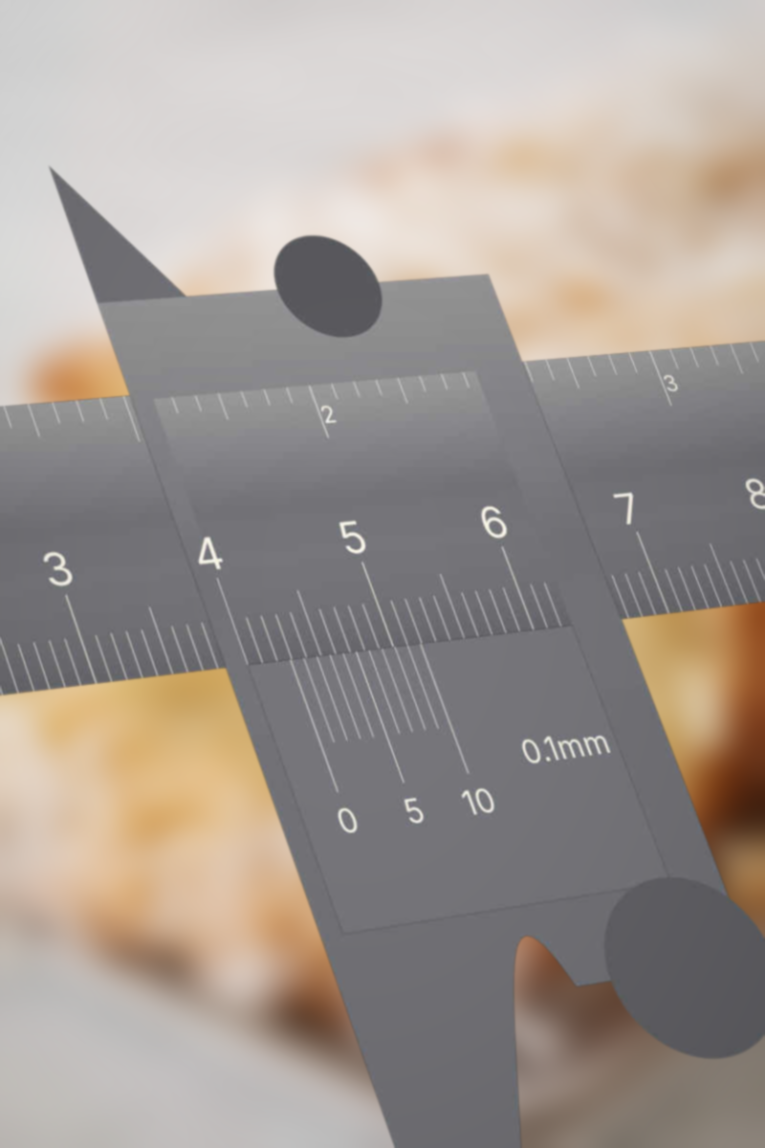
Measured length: mm 42.9
